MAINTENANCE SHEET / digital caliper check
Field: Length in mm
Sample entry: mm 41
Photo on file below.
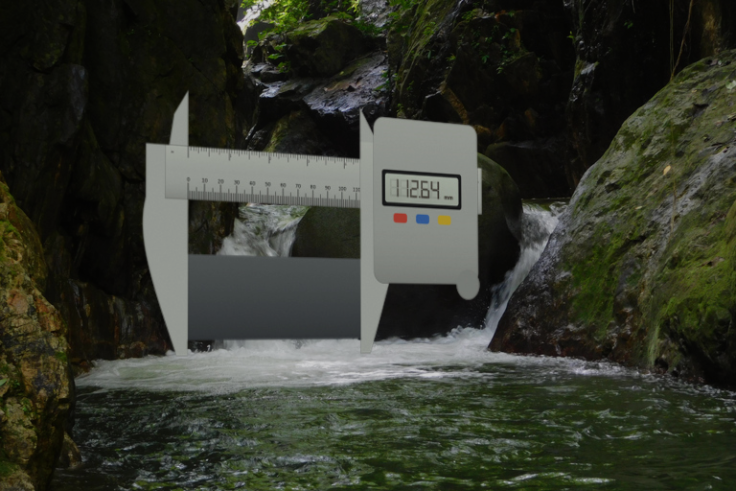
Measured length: mm 112.64
